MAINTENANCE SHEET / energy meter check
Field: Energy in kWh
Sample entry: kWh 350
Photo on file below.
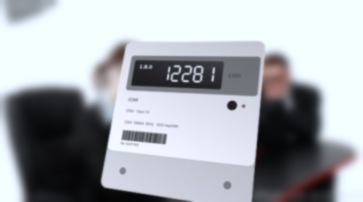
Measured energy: kWh 12281
